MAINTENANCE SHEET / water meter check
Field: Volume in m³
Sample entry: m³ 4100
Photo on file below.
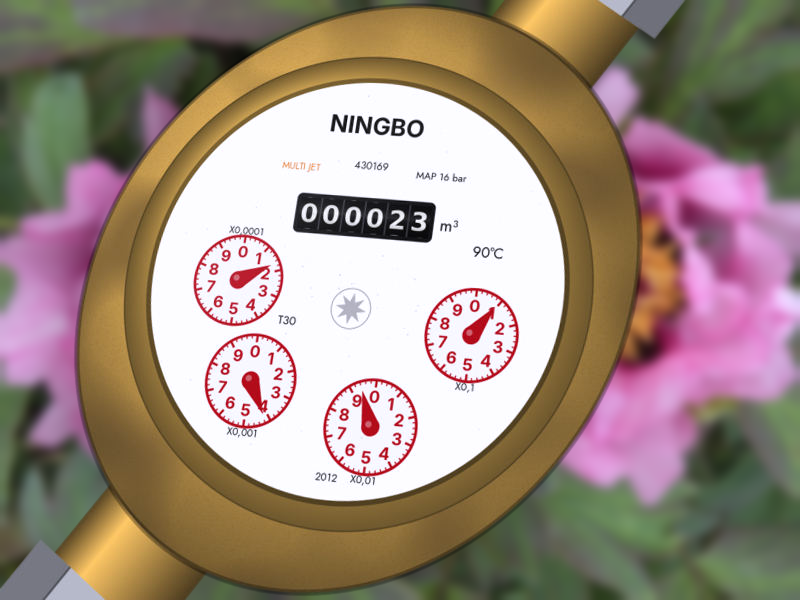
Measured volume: m³ 23.0941
